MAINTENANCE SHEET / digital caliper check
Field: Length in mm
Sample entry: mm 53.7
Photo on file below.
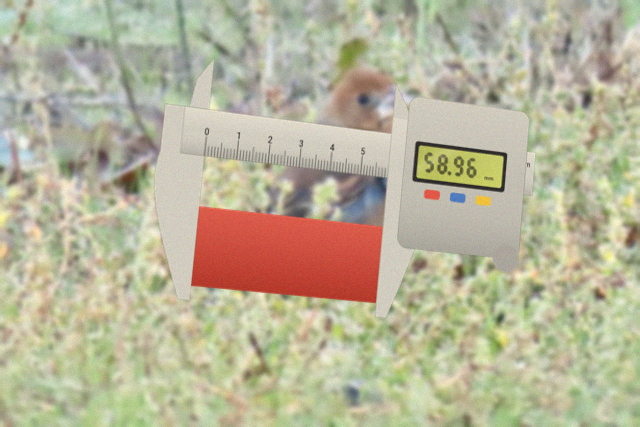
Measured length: mm 58.96
